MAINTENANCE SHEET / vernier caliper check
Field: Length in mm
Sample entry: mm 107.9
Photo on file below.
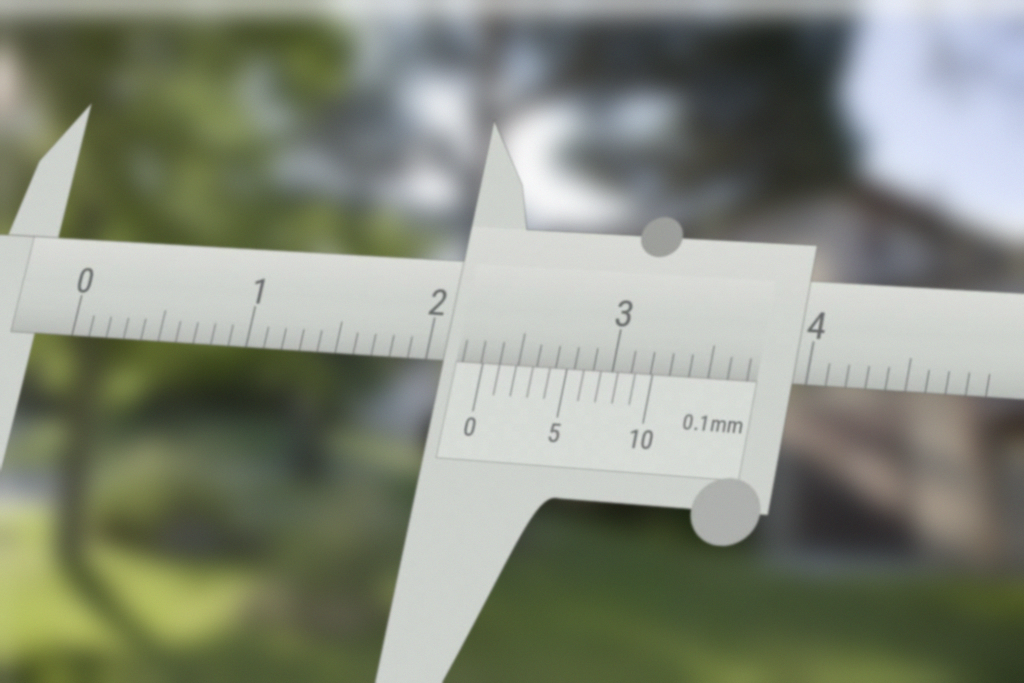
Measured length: mm 23.1
